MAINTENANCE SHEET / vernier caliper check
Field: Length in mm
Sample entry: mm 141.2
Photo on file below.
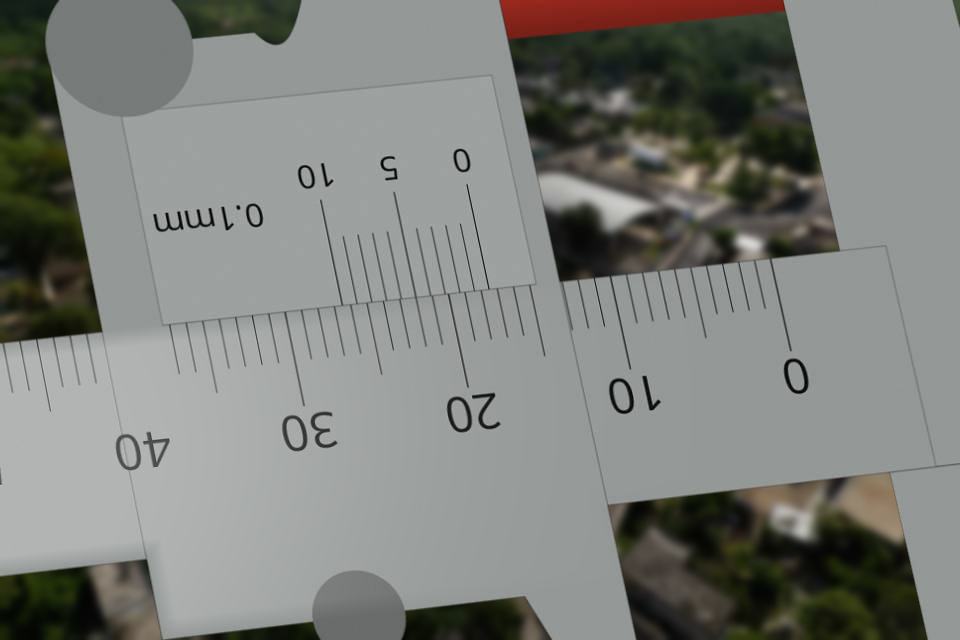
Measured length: mm 17.5
